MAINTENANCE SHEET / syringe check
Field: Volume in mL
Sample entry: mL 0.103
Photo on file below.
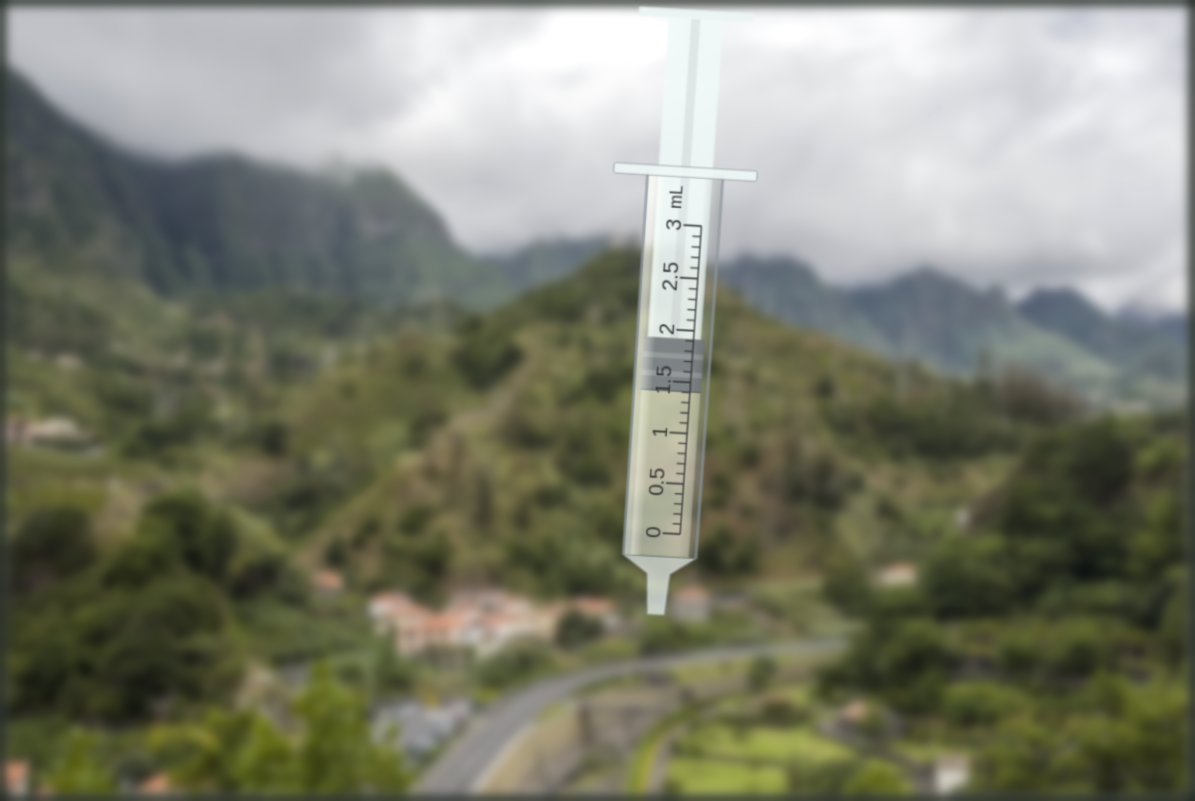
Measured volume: mL 1.4
